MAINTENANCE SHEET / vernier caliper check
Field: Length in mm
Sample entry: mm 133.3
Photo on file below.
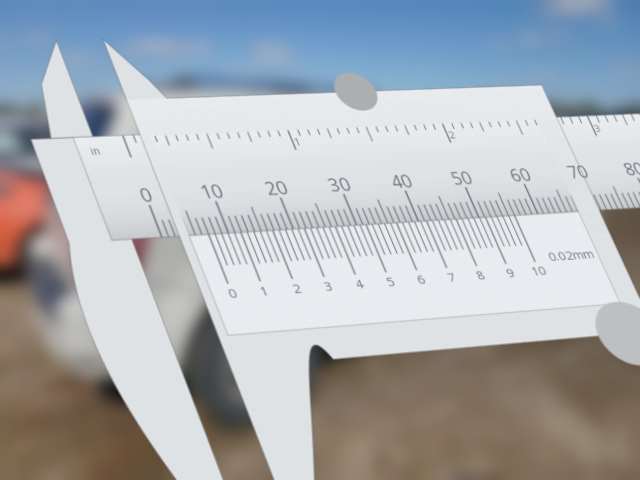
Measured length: mm 7.0
